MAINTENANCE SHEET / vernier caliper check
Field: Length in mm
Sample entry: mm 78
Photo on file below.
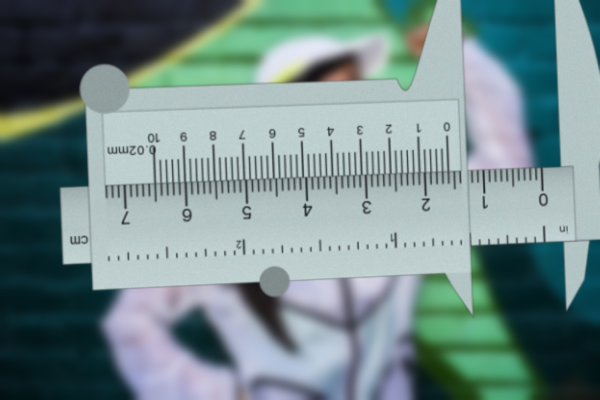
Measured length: mm 16.0
